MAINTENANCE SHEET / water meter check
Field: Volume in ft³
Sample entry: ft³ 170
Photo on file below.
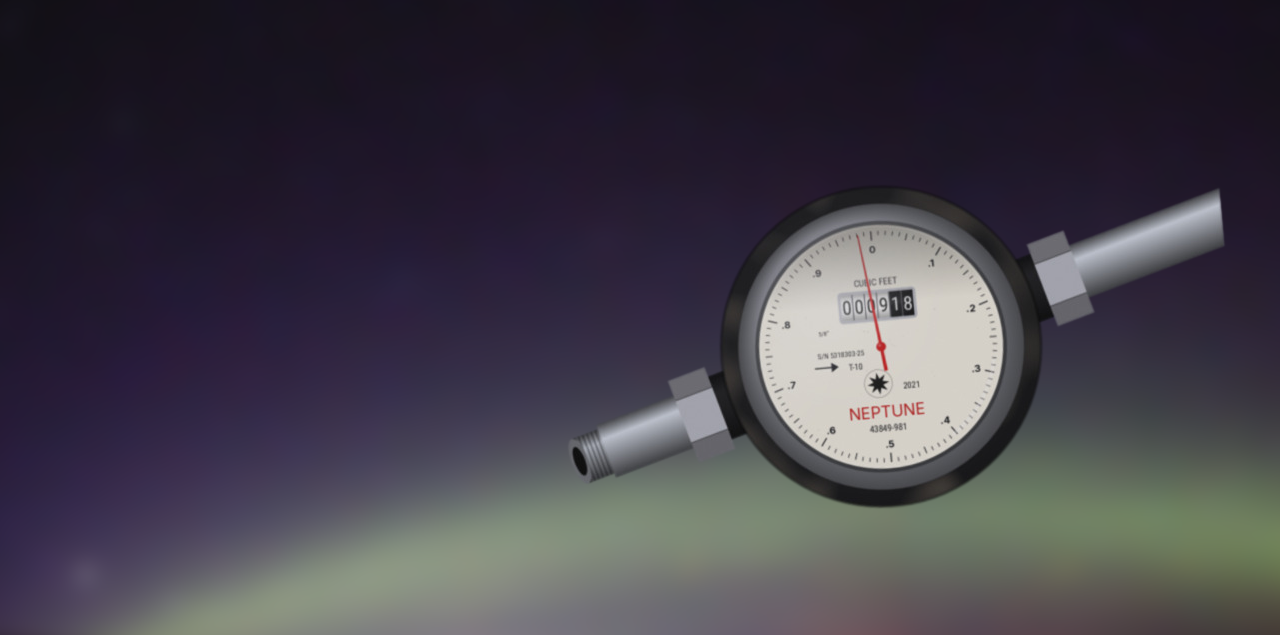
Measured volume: ft³ 917.98
